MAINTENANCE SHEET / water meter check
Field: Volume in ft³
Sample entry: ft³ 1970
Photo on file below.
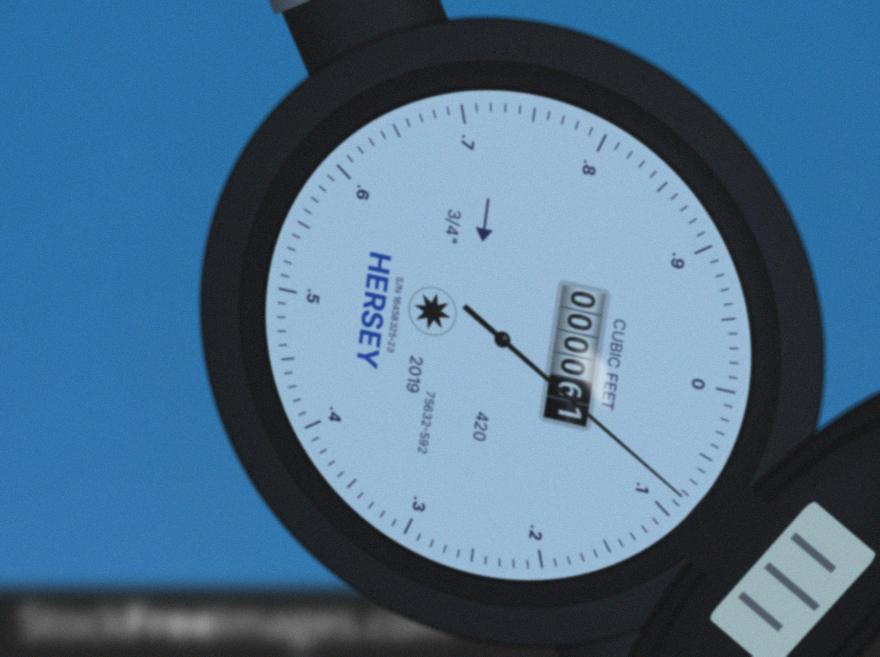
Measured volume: ft³ 61.08
